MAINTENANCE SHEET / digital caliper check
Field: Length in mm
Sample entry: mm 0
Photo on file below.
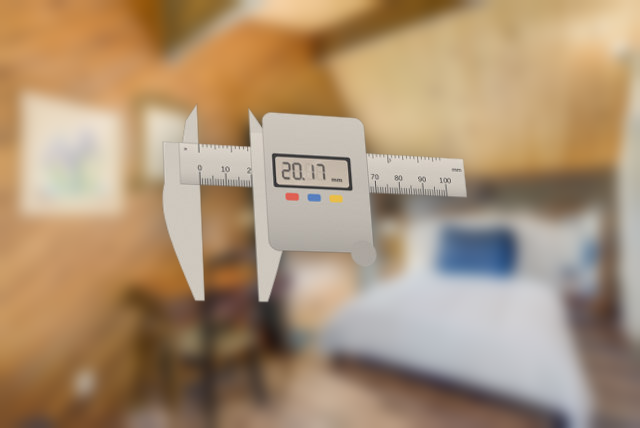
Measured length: mm 20.17
